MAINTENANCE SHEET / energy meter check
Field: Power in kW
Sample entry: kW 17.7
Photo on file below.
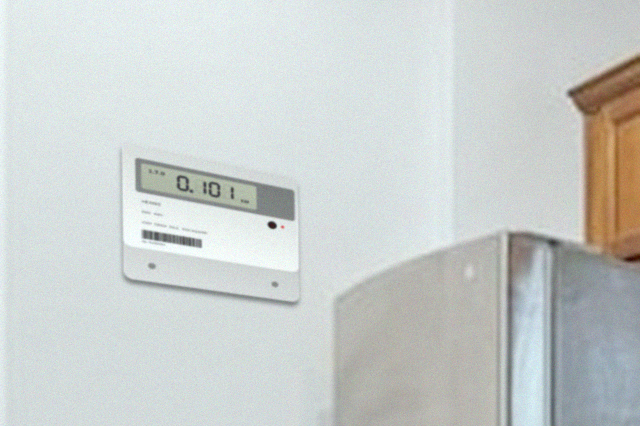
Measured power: kW 0.101
